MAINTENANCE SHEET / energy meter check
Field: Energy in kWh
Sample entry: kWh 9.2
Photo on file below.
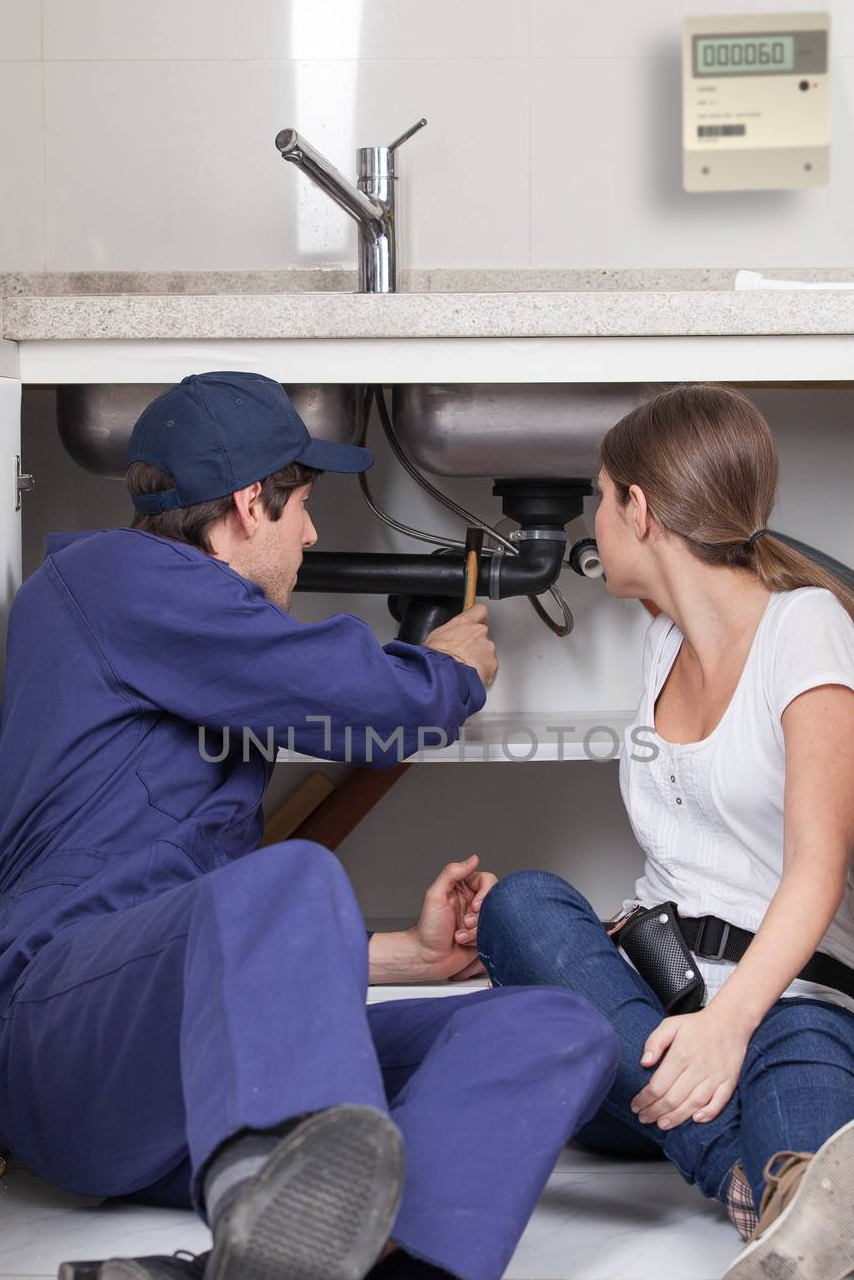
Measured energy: kWh 60
